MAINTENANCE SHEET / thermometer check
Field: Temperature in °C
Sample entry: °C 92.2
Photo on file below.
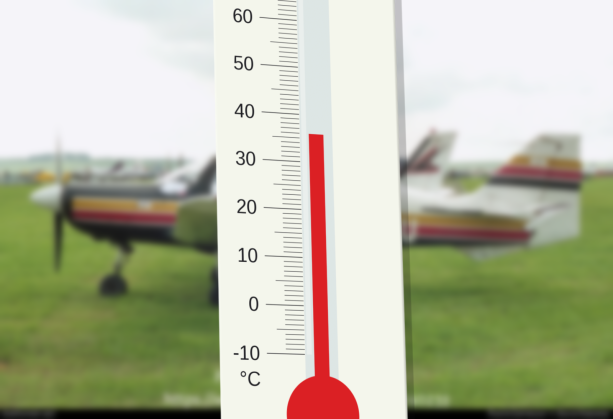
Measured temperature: °C 36
